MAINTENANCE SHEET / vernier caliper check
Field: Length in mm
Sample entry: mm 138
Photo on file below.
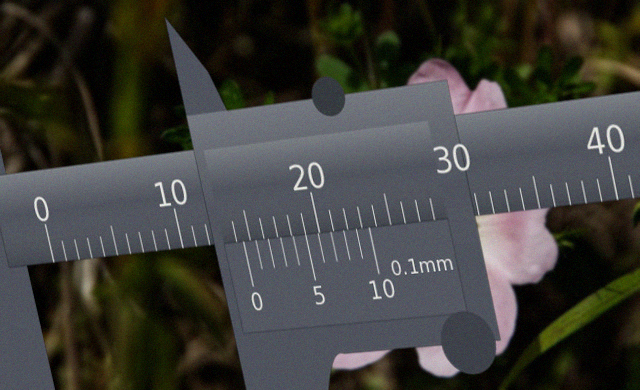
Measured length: mm 14.5
